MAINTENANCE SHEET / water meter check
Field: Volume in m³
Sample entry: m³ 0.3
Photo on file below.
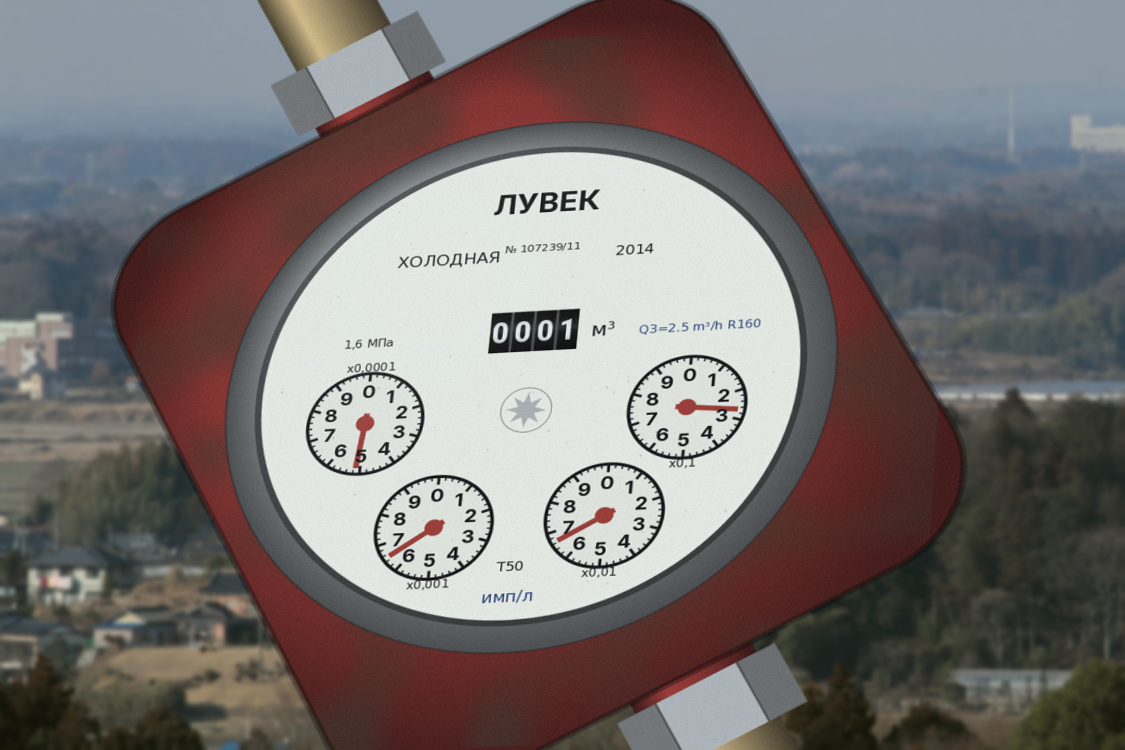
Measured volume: m³ 1.2665
